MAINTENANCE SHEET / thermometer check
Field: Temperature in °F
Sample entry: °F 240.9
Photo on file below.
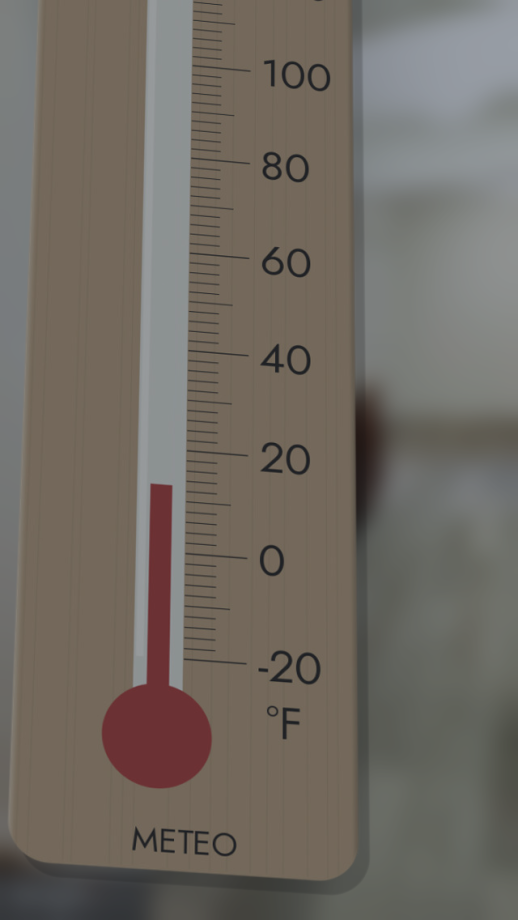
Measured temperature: °F 13
